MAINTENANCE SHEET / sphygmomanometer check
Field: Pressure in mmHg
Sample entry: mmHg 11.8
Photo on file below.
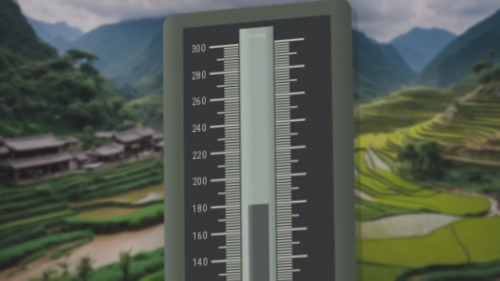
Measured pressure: mmHg 180
